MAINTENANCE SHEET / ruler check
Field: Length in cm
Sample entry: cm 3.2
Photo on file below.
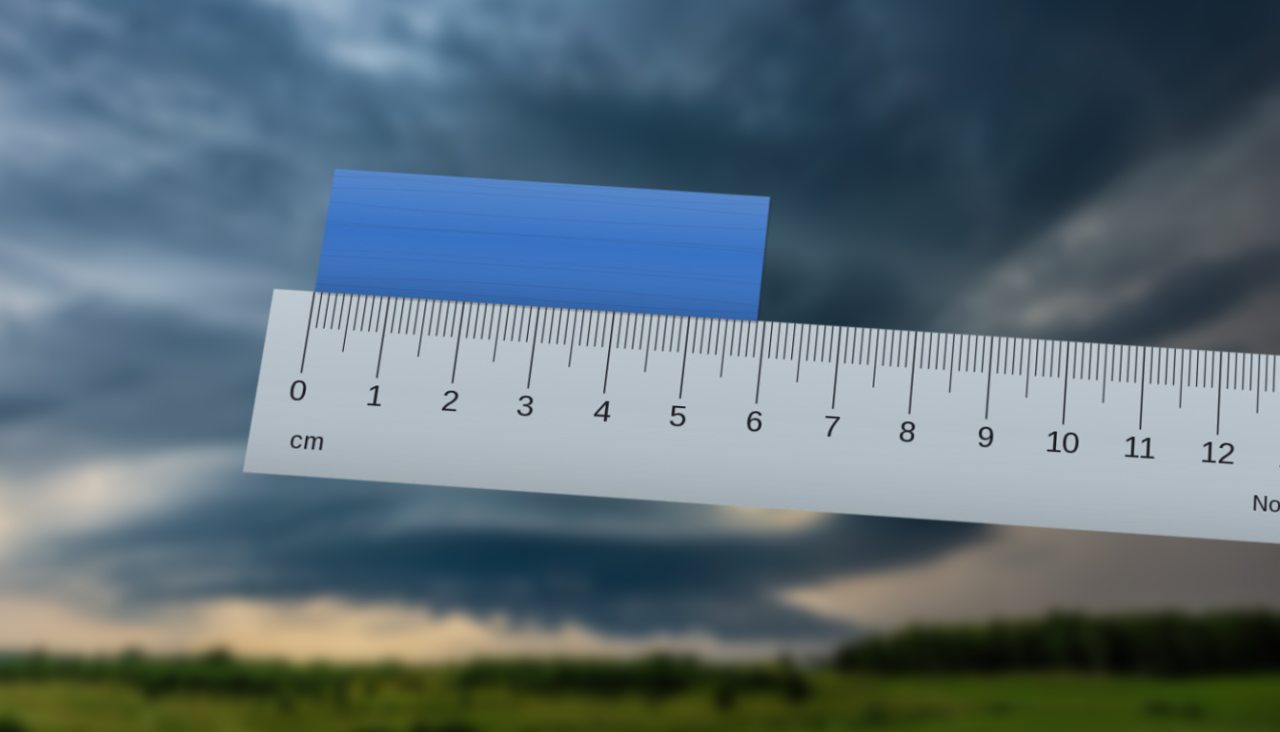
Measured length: cm 5.9
